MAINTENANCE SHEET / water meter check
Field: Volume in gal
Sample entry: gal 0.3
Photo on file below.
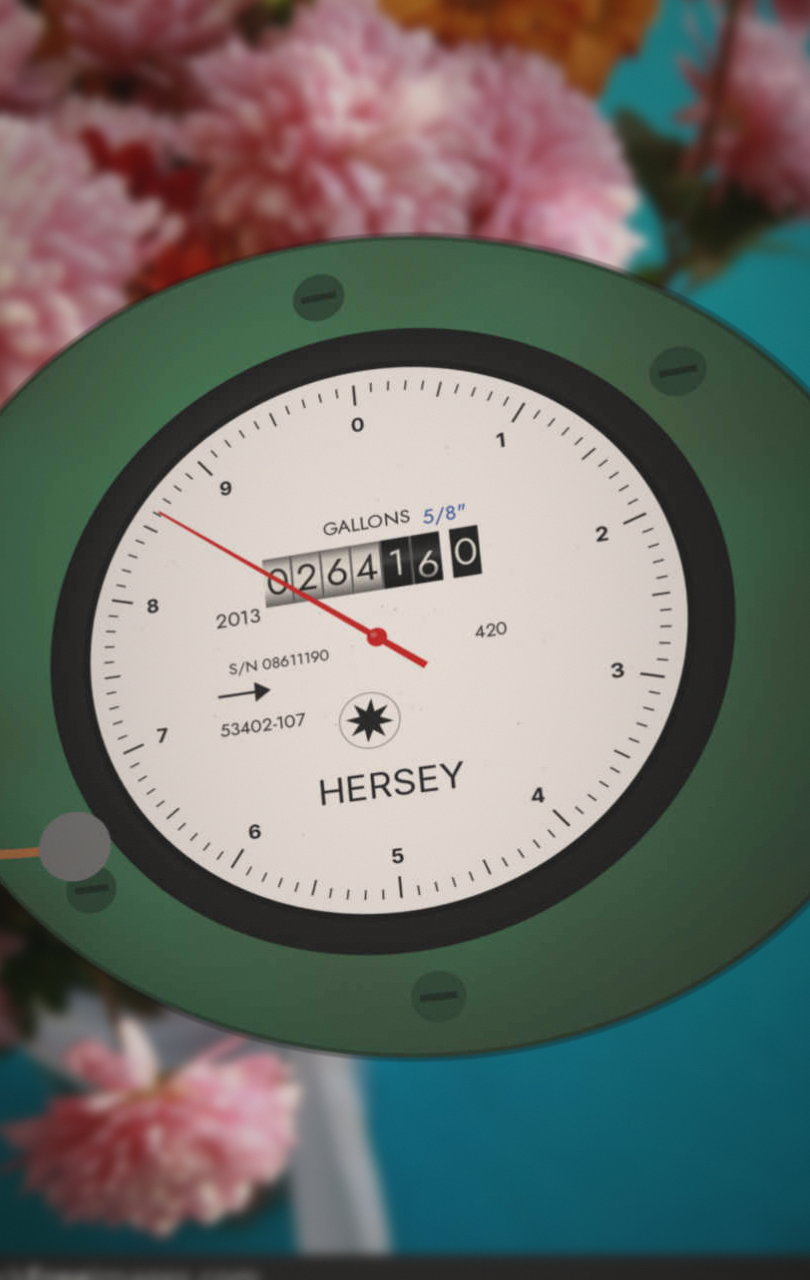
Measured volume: gal 264158.6
